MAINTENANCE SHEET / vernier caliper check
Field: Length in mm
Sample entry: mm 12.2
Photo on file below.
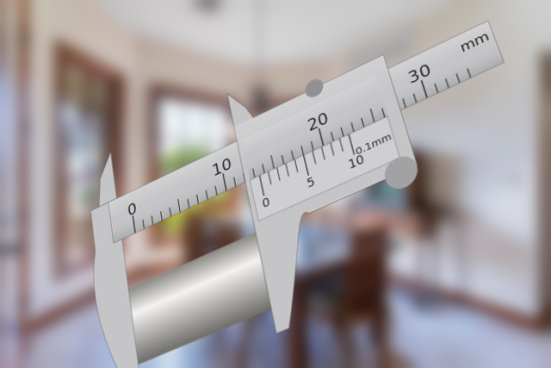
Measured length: mm 13.5
